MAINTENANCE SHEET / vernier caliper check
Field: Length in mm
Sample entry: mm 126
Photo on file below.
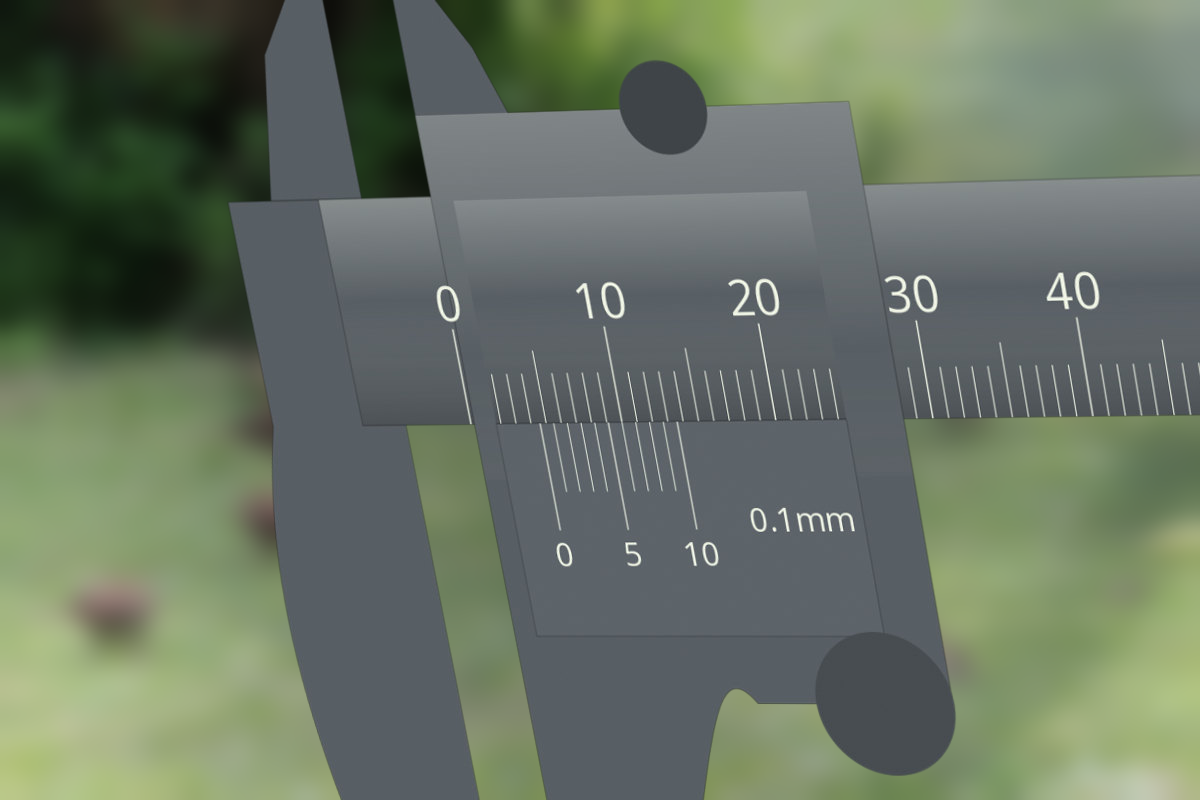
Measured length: mm 4.6
